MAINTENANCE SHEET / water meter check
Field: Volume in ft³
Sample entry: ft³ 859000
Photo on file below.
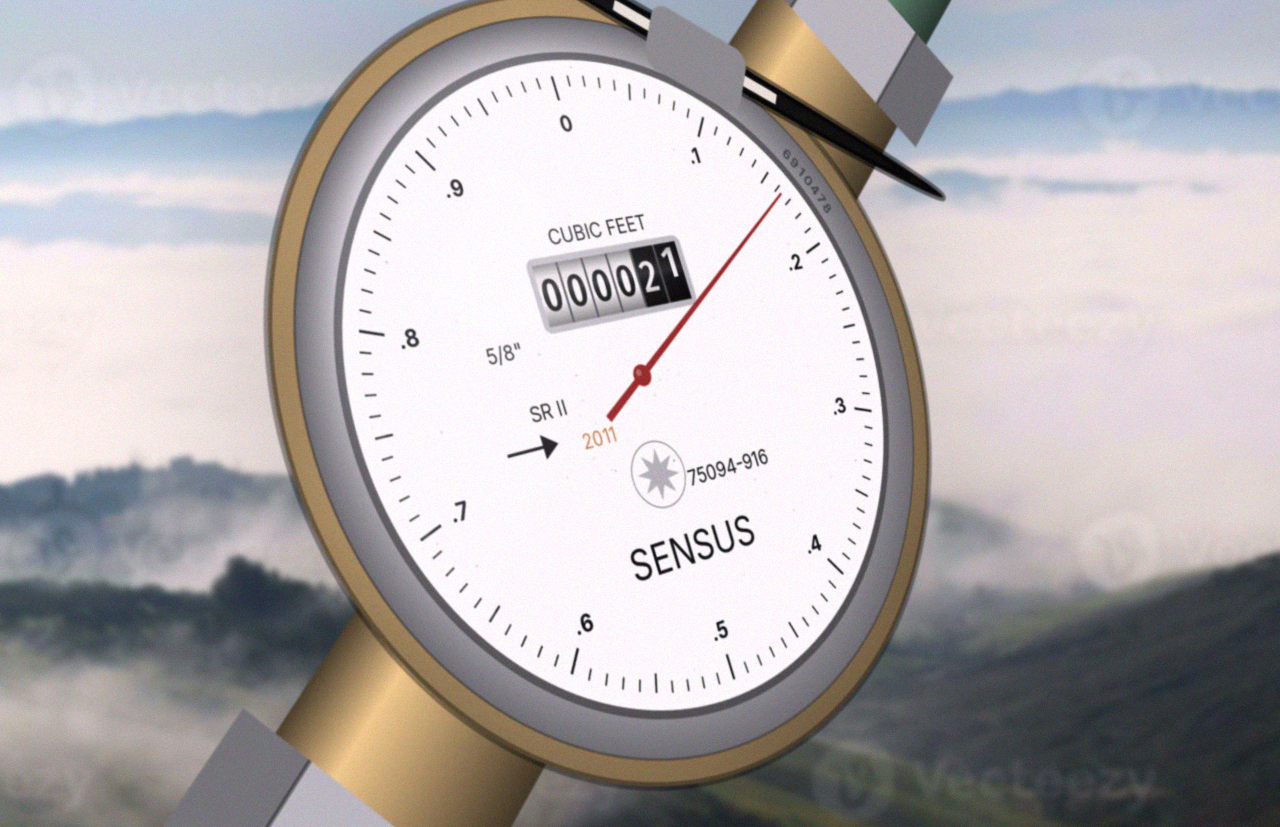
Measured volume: ft³ 21.16
